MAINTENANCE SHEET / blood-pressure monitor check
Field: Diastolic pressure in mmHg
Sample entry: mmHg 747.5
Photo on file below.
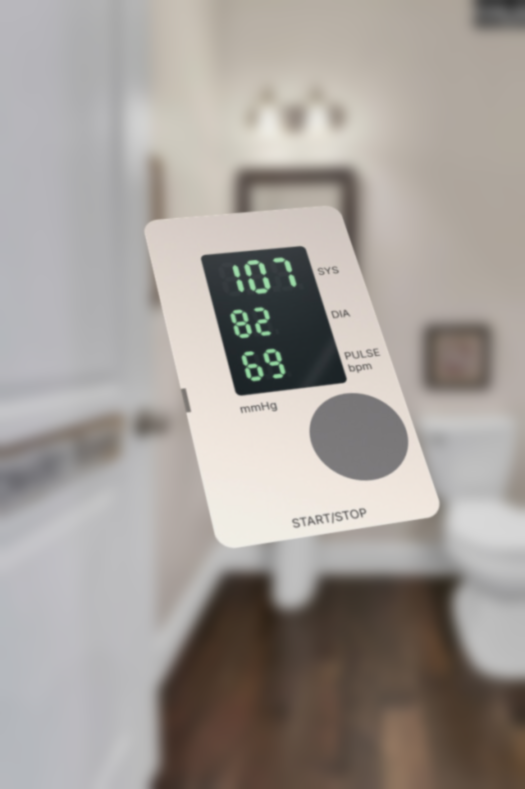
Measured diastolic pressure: mmHg 82
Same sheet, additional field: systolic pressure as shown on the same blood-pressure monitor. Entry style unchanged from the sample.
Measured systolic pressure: mmHg 107
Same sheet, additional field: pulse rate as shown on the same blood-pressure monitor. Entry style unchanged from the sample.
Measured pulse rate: bpm 69
